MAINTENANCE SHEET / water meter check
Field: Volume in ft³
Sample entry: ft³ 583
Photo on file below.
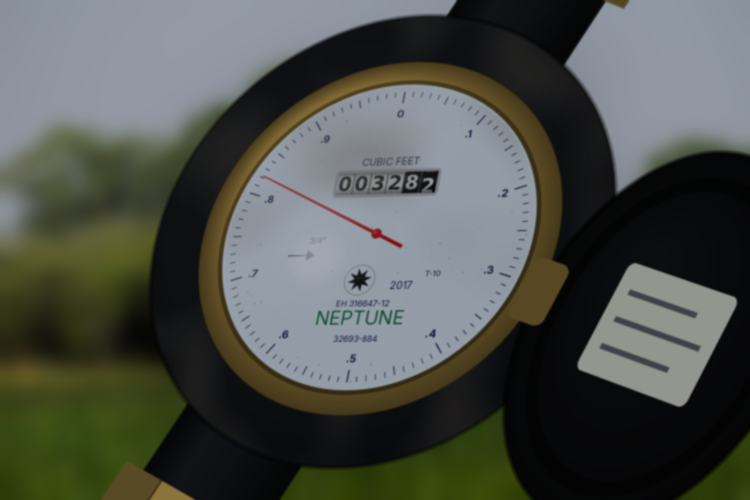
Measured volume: ft³ 3281.82
